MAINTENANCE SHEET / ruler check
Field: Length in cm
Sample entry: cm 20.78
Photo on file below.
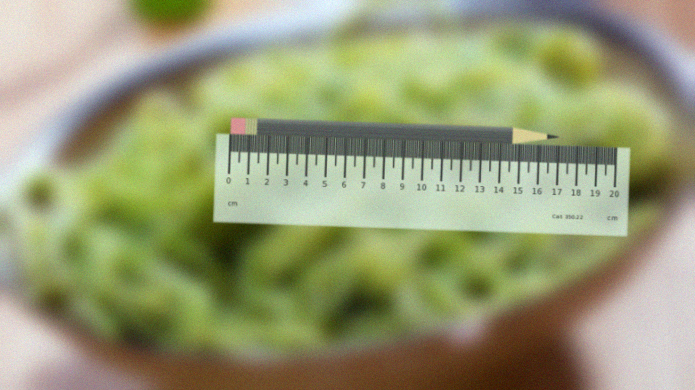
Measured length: cm 17
